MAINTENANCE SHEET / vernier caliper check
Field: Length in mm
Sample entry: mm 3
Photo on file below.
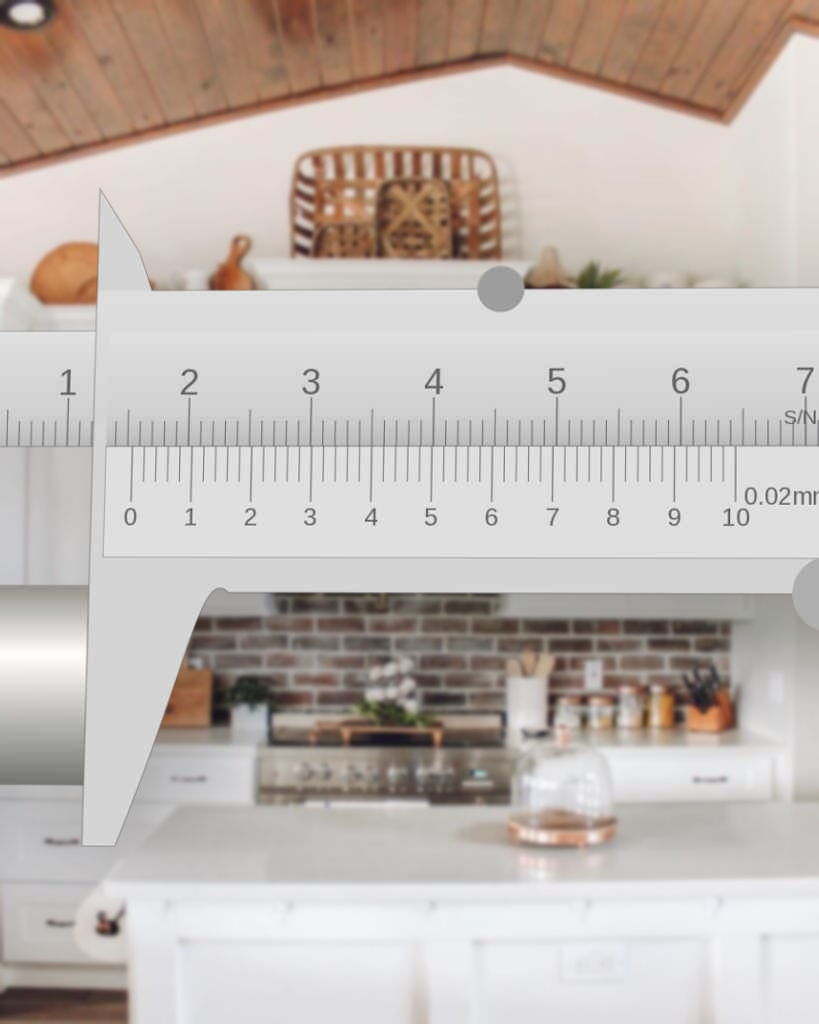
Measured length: mm 15.4
